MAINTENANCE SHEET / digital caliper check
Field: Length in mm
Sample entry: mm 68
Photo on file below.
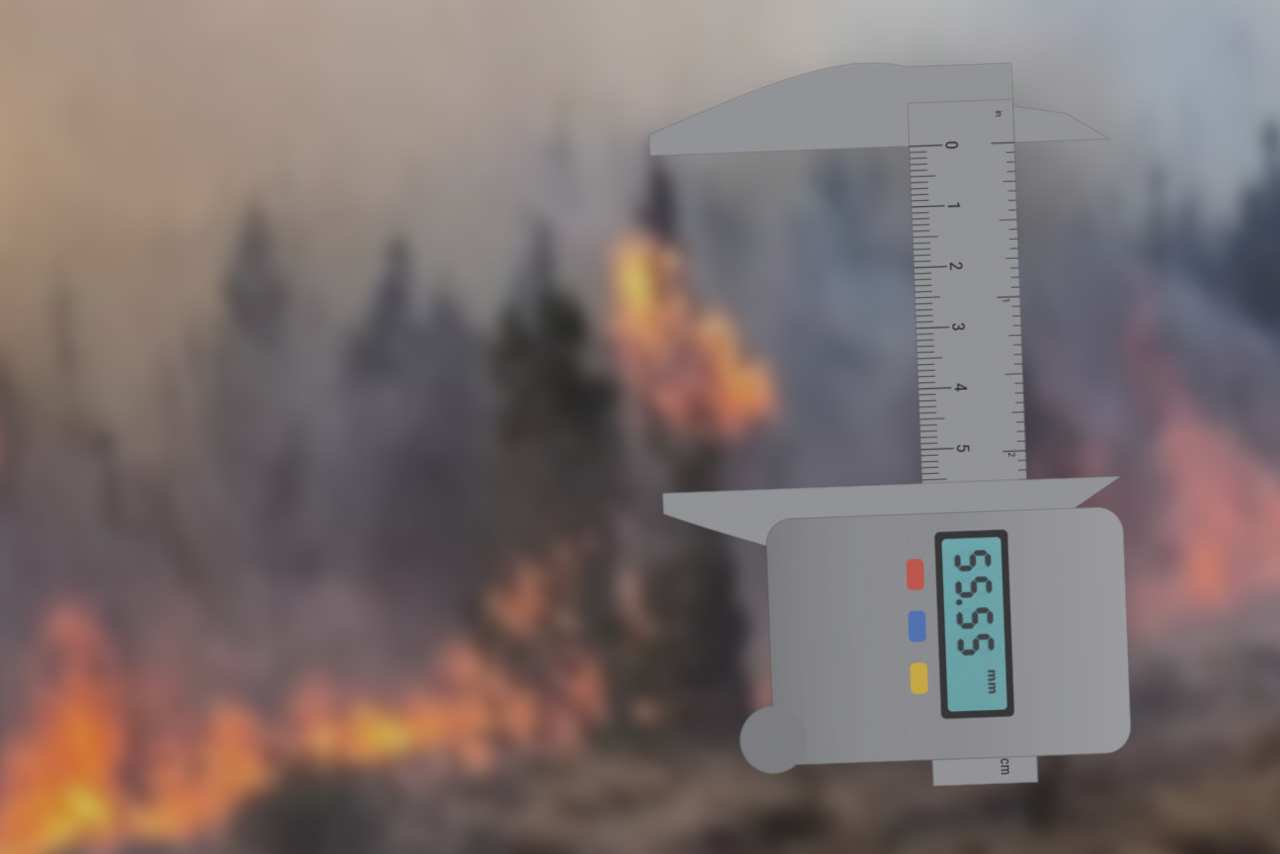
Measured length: mm 55.55
